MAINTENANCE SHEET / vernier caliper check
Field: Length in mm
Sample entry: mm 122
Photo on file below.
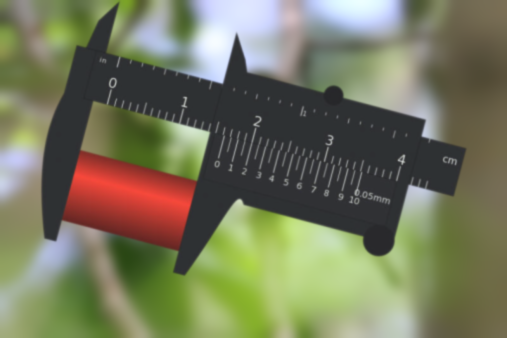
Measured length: mm 16.2
